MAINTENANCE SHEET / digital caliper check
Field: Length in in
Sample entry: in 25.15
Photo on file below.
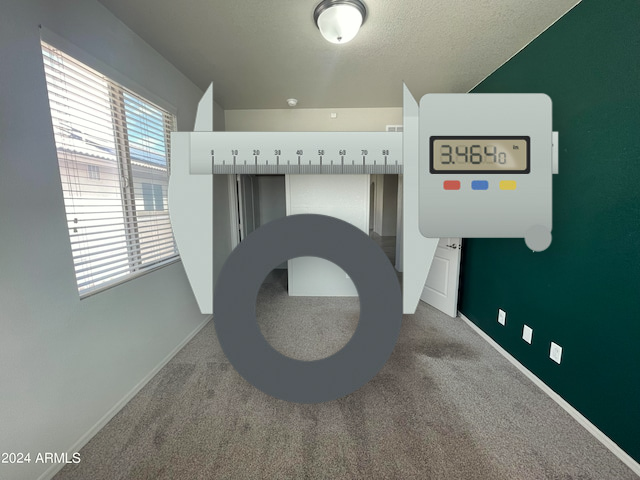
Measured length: in 3.4640
